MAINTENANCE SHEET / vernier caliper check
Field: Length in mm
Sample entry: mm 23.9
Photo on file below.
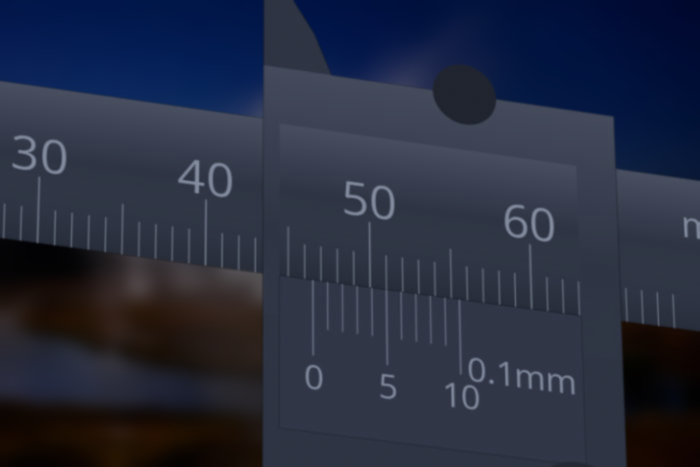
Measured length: mm 46.5
